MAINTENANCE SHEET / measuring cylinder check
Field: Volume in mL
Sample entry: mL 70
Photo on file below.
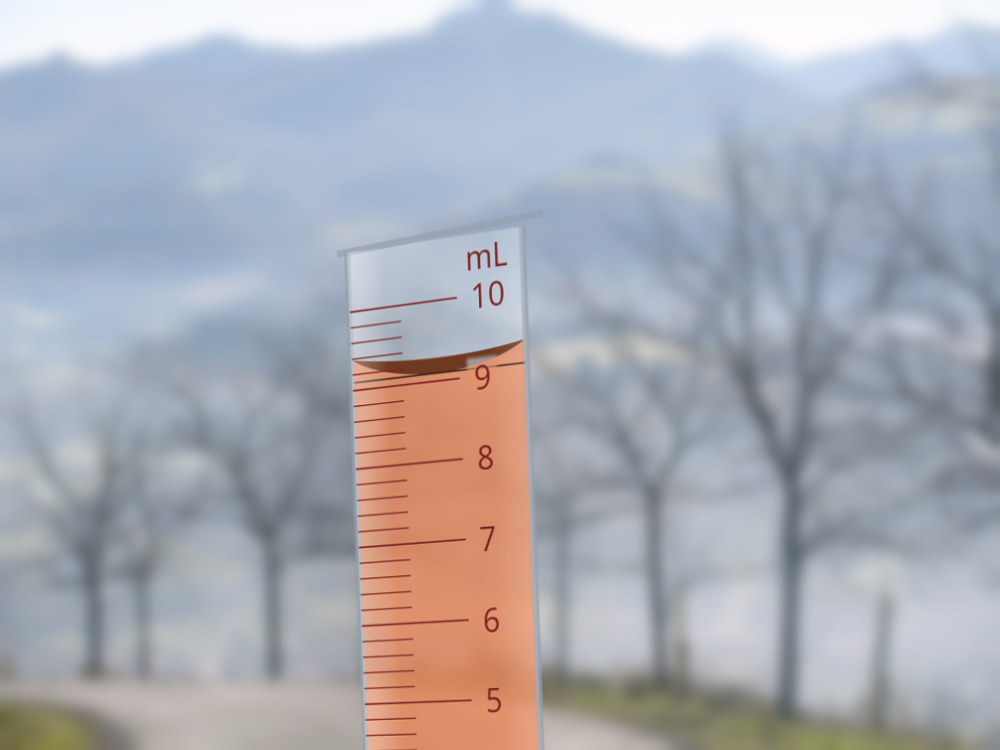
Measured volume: mL 9.1
